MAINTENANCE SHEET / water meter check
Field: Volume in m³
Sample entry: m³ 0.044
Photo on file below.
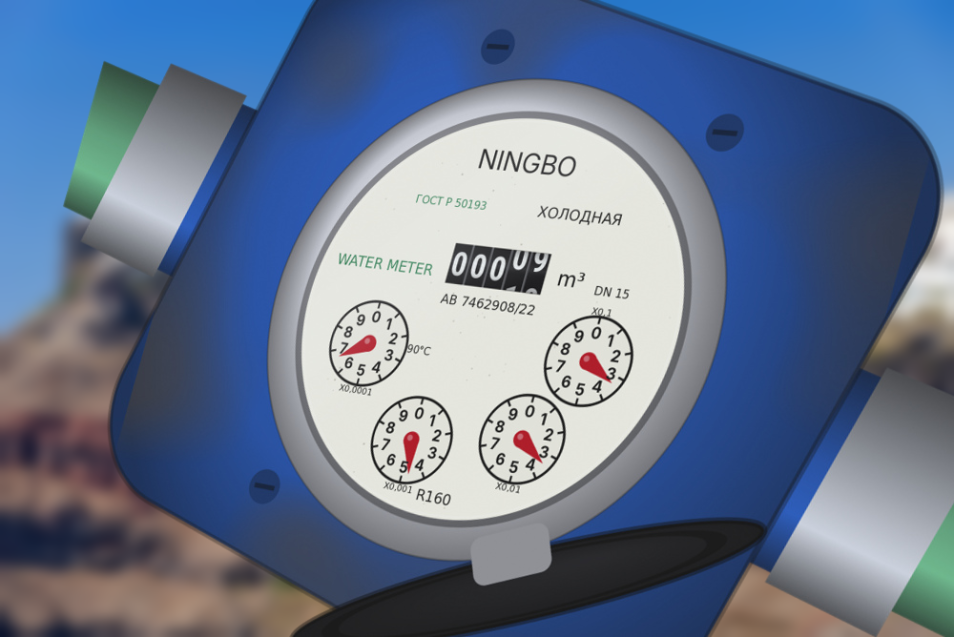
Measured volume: m³ 9.3346
